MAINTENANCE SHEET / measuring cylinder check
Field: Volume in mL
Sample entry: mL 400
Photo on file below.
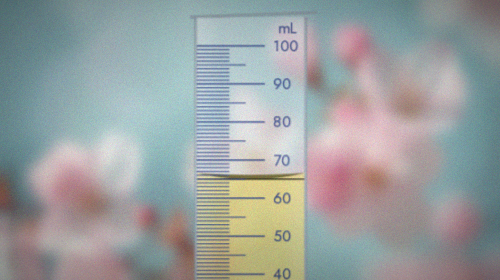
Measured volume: mL 65
